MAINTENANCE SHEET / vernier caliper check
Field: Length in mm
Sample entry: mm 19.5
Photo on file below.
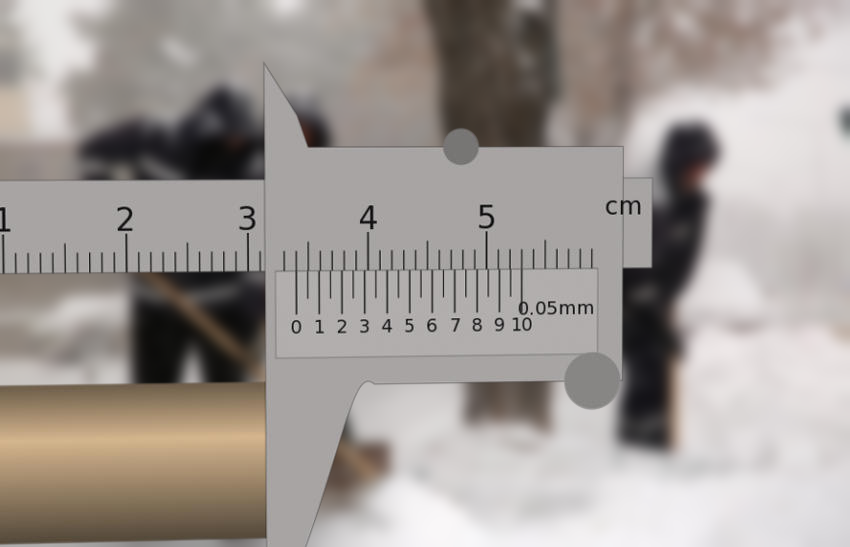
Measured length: mm 34.0
